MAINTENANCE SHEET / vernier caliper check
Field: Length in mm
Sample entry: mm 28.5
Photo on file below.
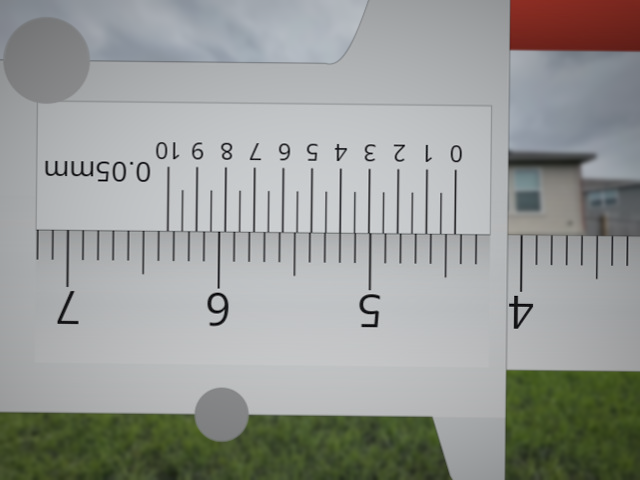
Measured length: mm 44.4
